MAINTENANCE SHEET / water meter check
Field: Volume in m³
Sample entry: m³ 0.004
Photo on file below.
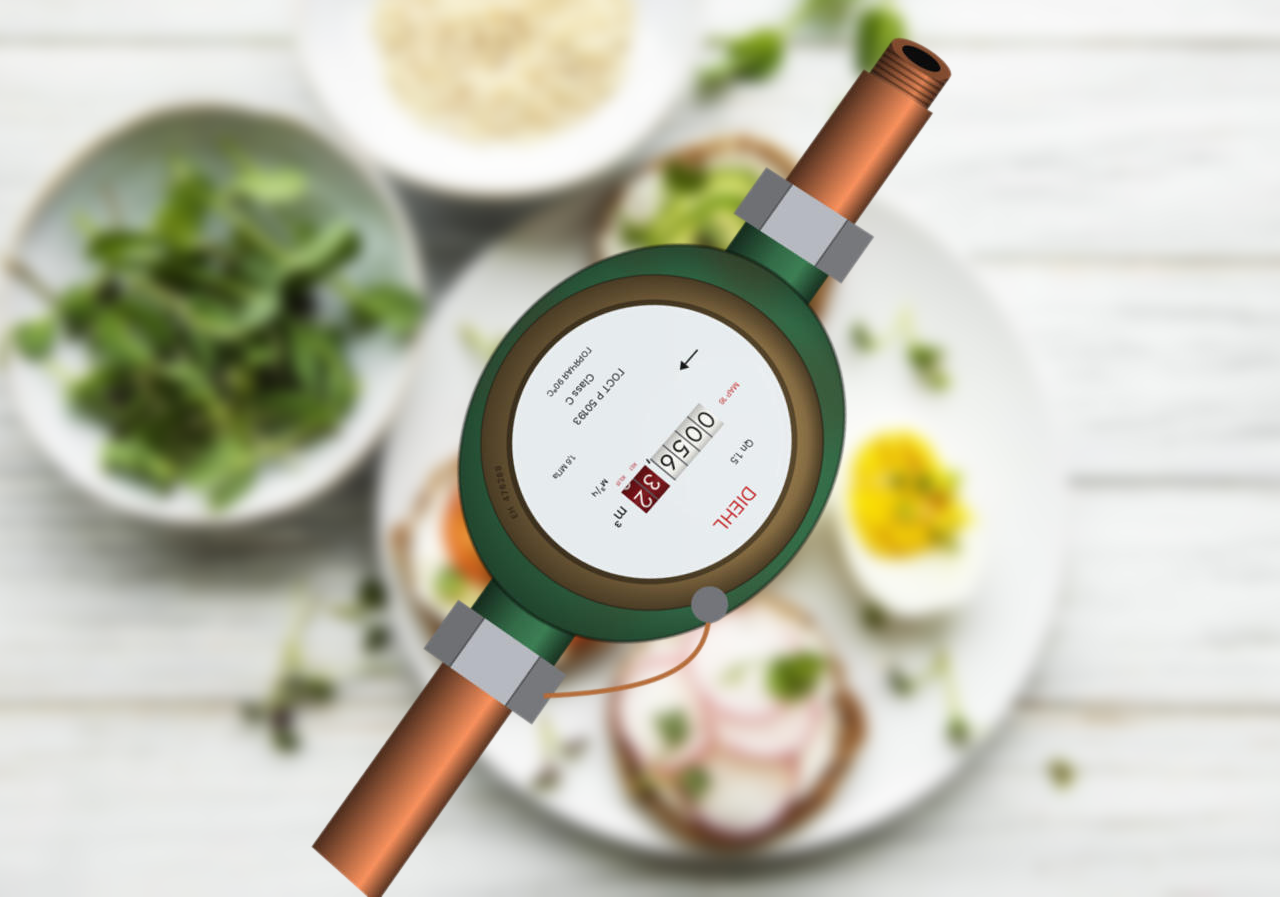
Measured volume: m³ 56.32
